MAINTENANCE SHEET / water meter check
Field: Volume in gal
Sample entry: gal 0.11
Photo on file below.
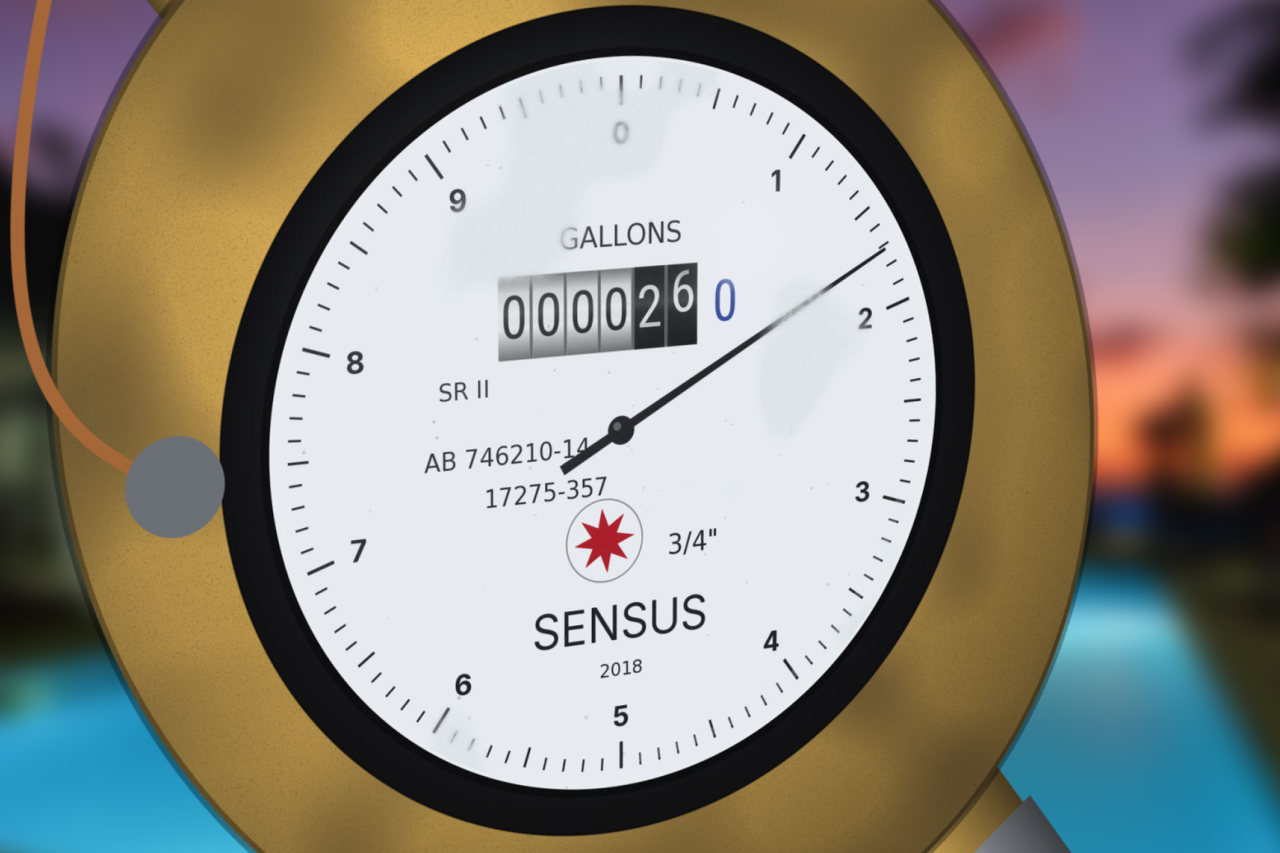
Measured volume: gal 261.7
